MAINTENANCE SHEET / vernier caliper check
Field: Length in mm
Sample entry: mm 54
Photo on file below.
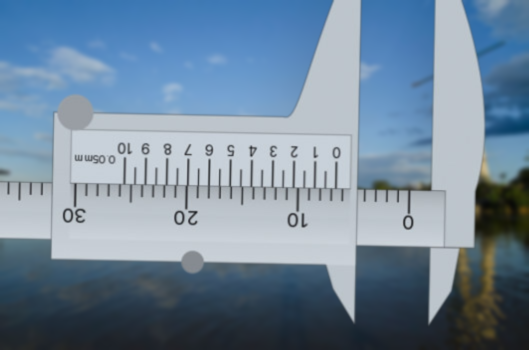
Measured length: mm 6.6
